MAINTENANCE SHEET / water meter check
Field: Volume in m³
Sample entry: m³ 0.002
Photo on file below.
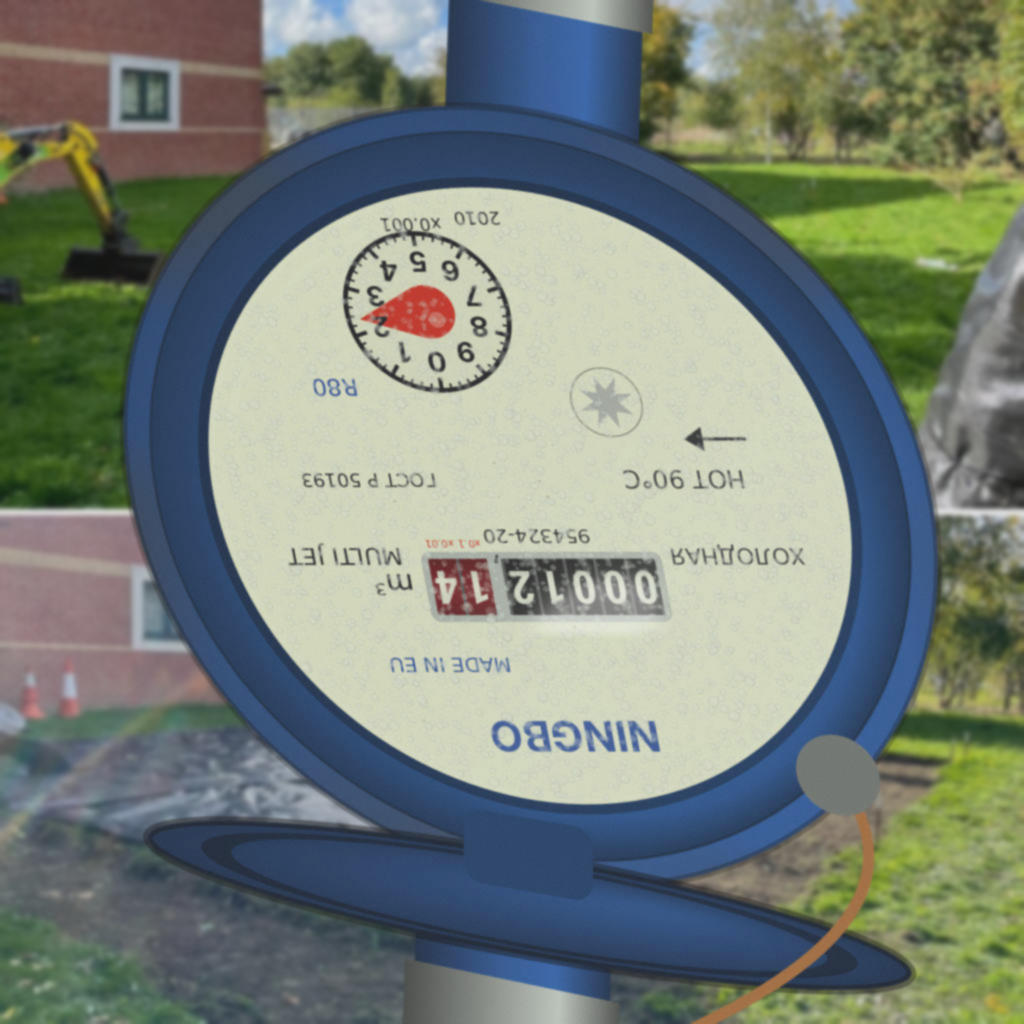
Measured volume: m³ 12.142
